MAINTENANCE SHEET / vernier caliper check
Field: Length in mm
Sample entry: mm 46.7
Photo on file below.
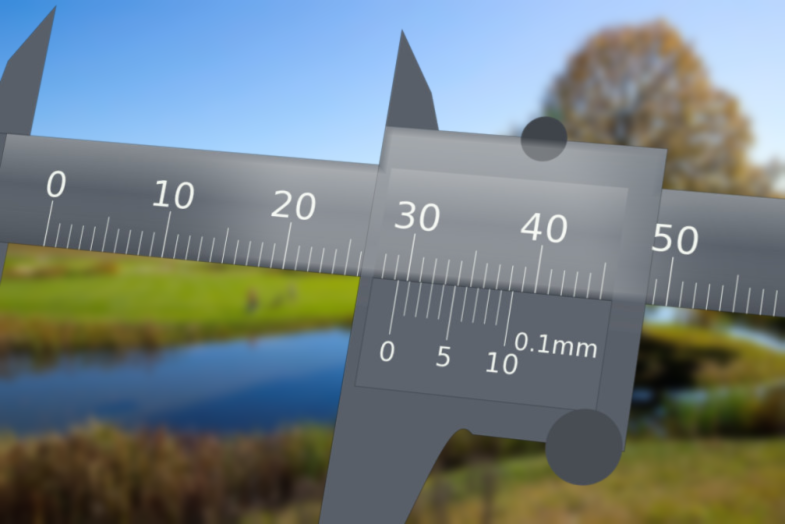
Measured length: mm 29.3
